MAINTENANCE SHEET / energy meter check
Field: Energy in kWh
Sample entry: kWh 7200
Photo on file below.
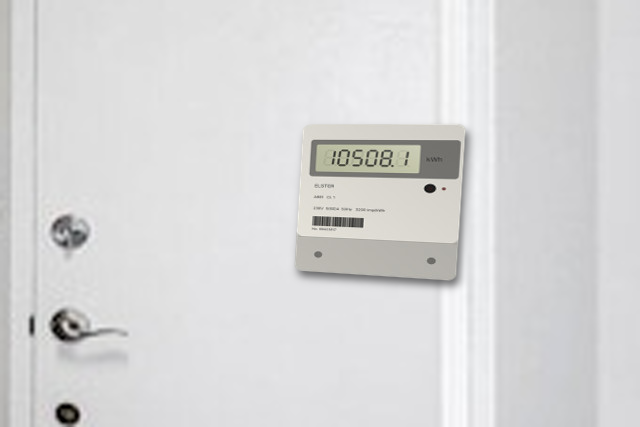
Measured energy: kWh 10508.1
